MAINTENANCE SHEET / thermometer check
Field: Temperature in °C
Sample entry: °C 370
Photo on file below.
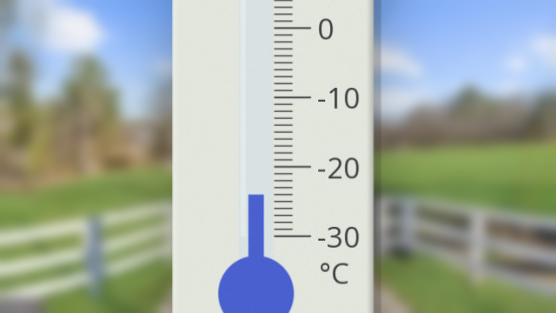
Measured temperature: °C -24
